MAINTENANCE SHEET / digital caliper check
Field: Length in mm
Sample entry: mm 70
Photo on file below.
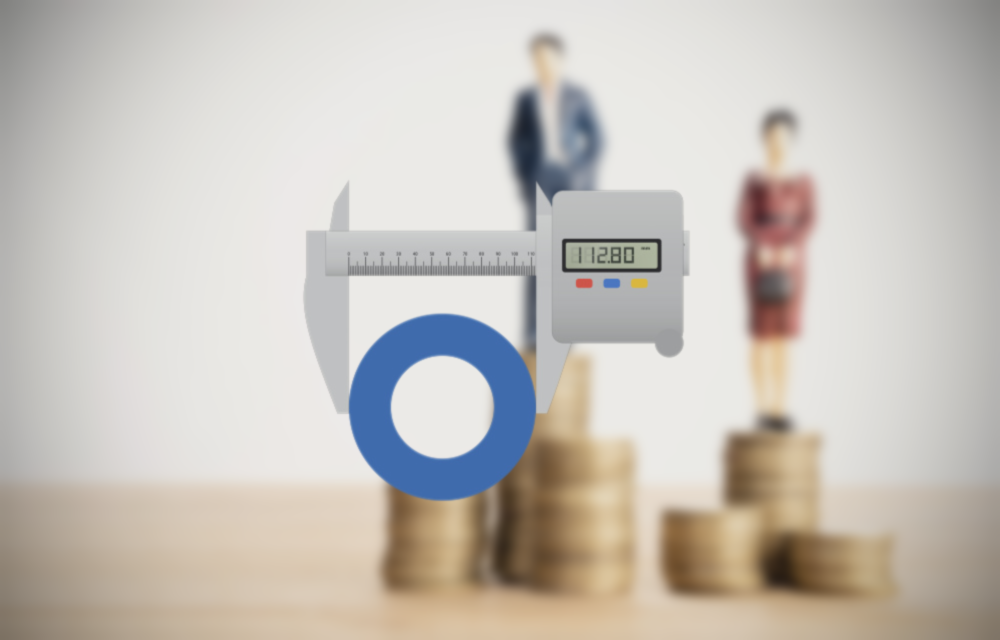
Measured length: mm 112.80
